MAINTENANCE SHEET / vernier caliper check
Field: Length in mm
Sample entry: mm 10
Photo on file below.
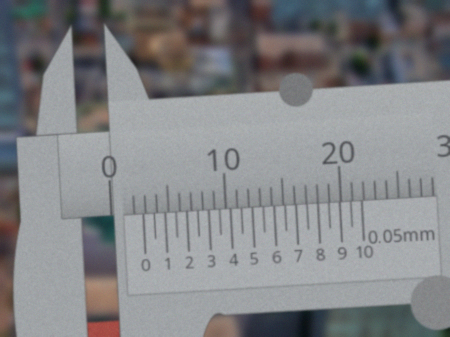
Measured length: mm 2.8
